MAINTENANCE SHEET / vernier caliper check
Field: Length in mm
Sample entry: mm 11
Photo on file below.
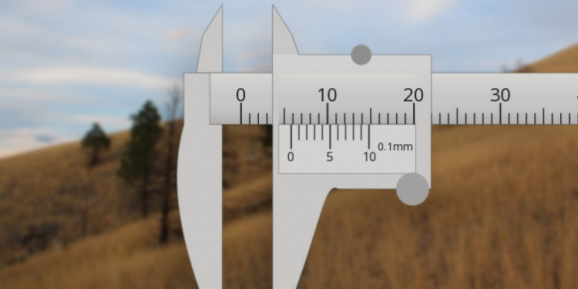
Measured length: mm 5.8
